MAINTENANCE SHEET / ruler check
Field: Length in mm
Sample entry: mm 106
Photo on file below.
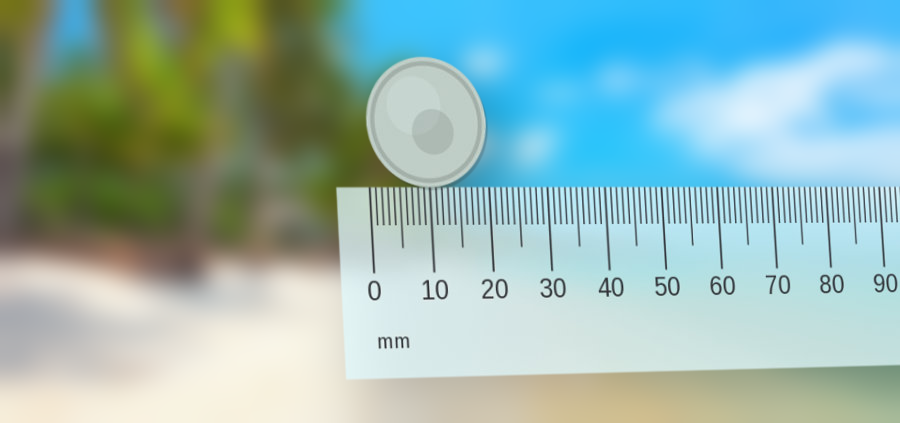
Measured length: mm 20
